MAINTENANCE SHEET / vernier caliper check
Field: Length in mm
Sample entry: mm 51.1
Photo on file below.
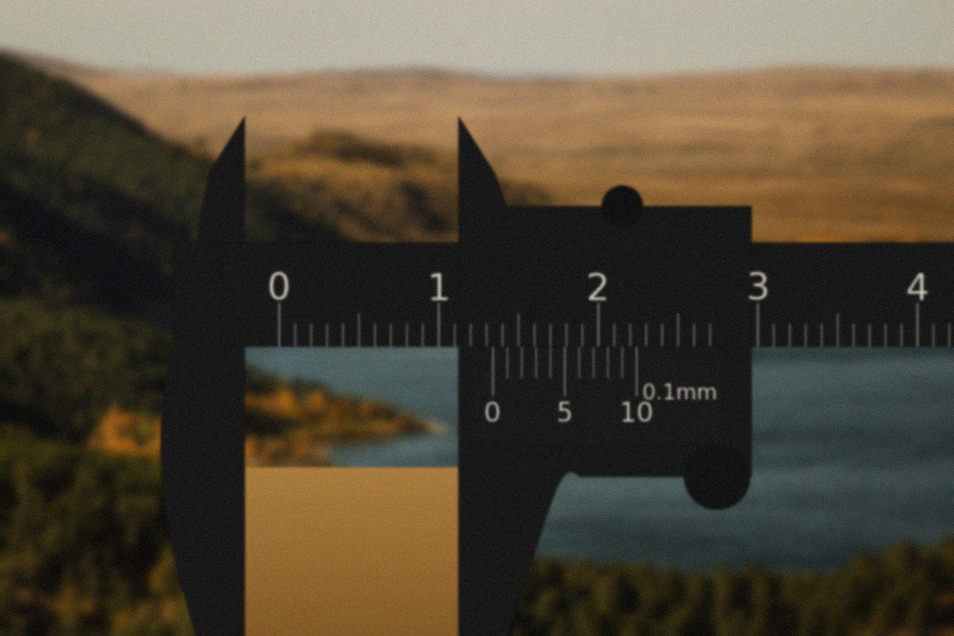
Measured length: mm 13.4
